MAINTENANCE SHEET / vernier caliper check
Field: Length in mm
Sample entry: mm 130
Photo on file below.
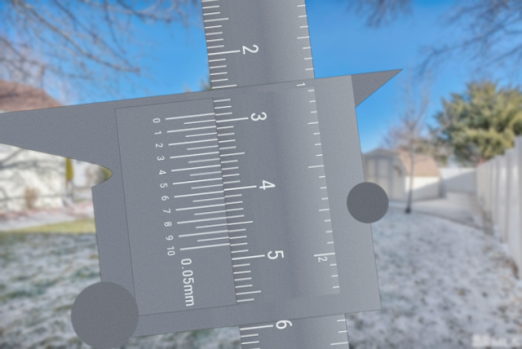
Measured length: mm 28.8
